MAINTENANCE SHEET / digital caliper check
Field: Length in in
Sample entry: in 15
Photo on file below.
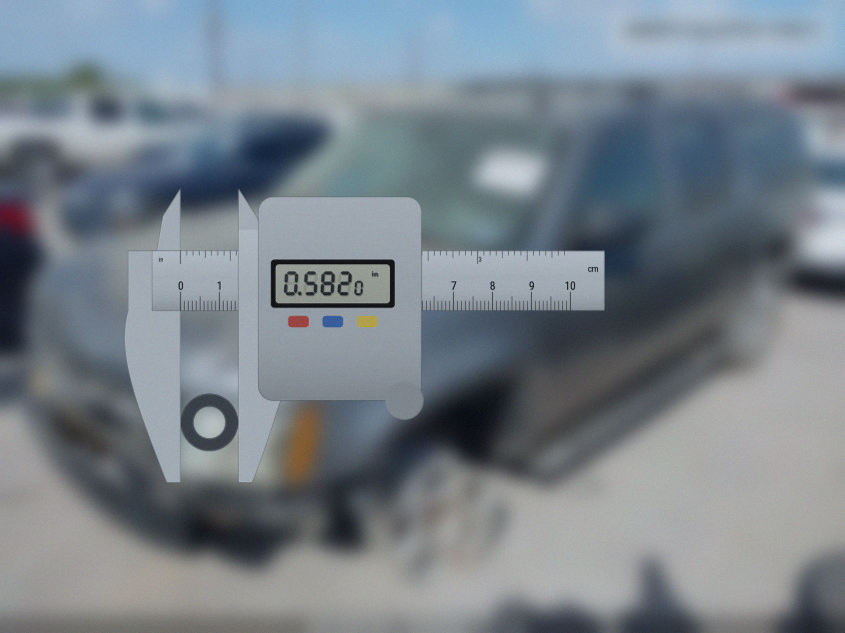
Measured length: in 0.5820
